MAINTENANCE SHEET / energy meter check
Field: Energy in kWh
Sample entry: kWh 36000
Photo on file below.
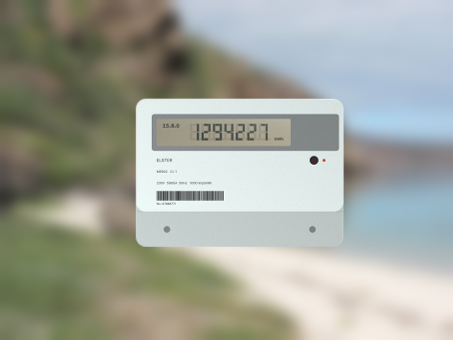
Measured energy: kWh 1294227
